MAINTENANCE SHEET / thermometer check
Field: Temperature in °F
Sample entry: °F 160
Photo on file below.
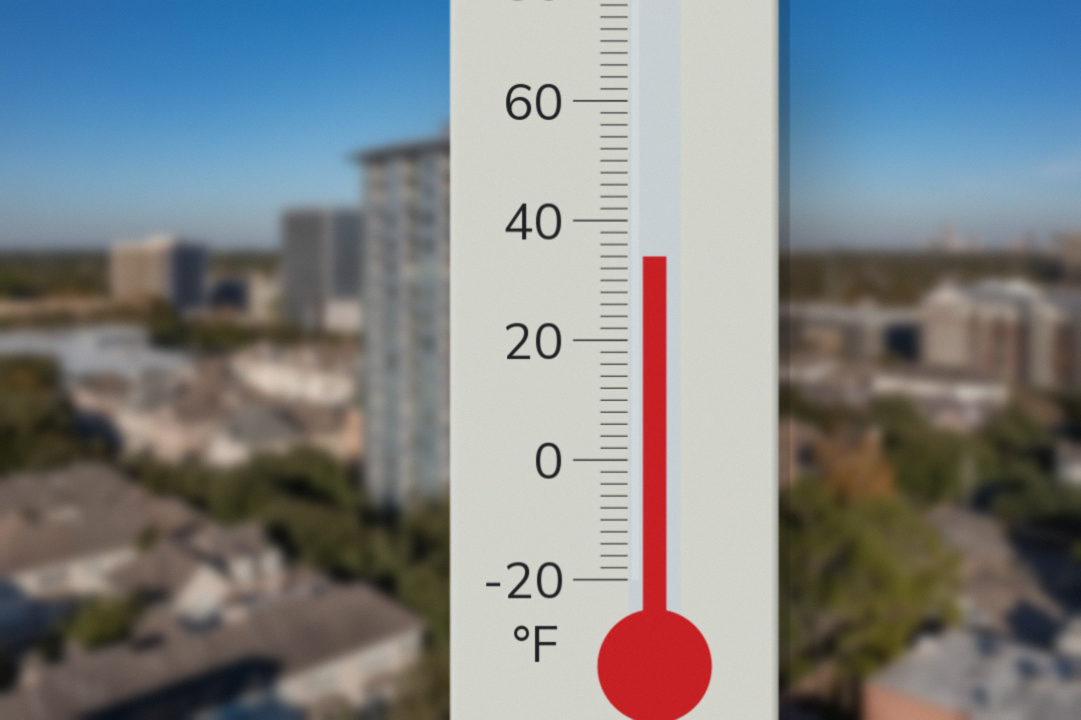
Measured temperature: °F 34
